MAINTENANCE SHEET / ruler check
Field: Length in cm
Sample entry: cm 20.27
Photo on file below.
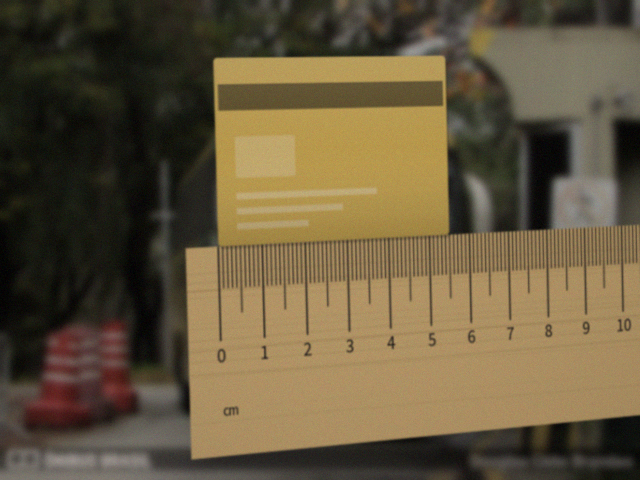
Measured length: cm 5.5
